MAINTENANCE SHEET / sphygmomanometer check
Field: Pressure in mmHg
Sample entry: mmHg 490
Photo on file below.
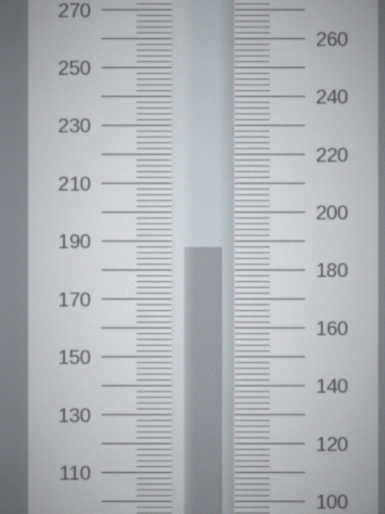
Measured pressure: mmHg 188
